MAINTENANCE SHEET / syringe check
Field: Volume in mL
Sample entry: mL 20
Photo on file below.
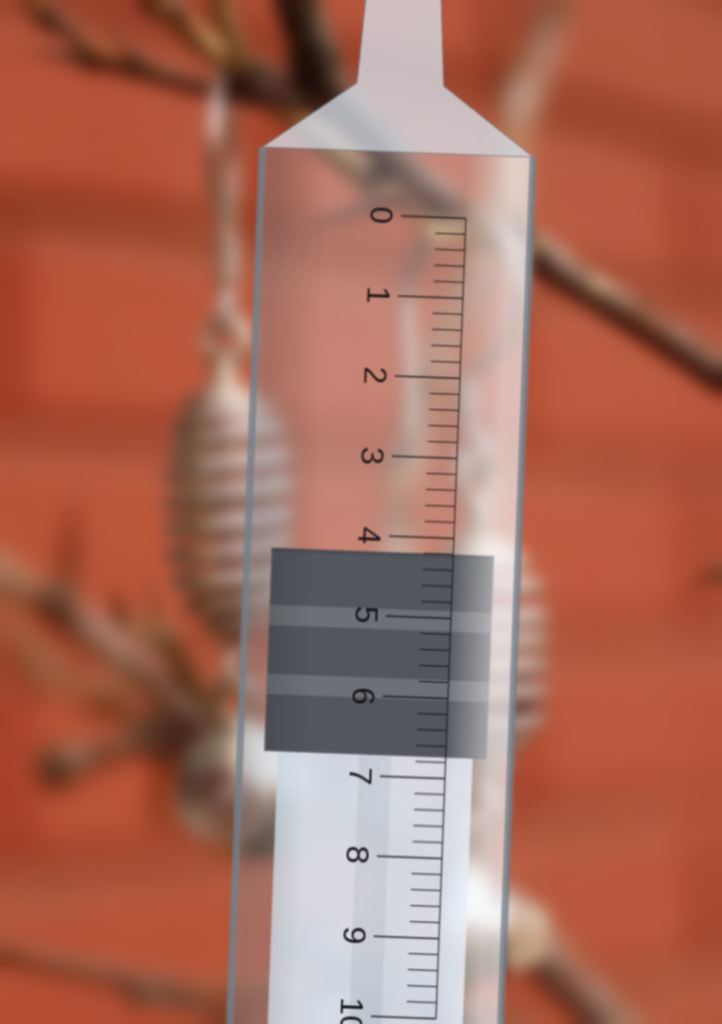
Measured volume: mL 4.2
